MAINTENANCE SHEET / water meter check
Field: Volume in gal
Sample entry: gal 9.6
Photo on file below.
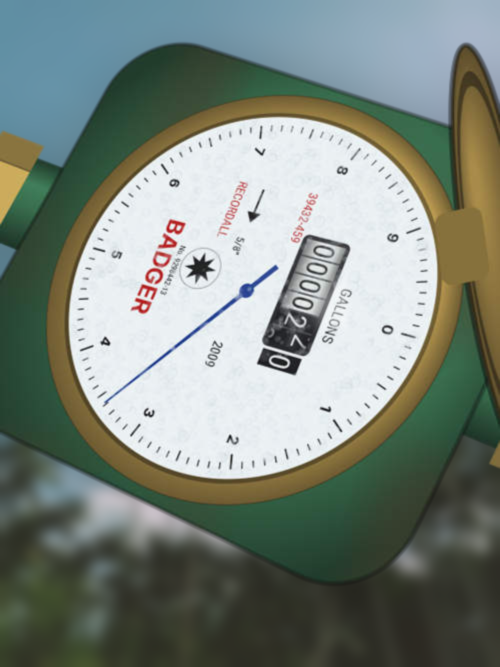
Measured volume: gal 223.4
